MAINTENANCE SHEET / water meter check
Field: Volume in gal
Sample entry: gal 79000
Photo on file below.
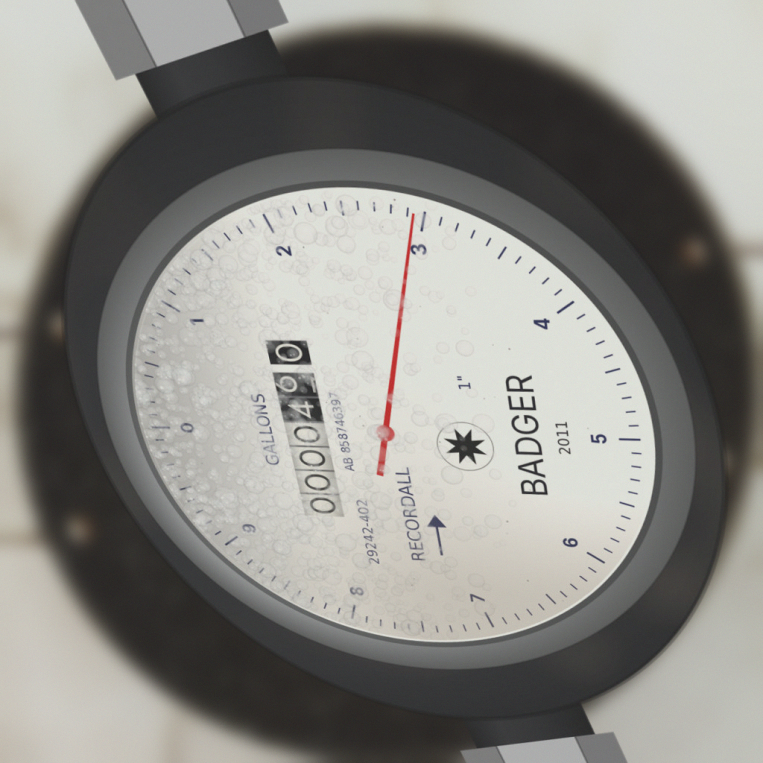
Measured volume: gal 462.9
